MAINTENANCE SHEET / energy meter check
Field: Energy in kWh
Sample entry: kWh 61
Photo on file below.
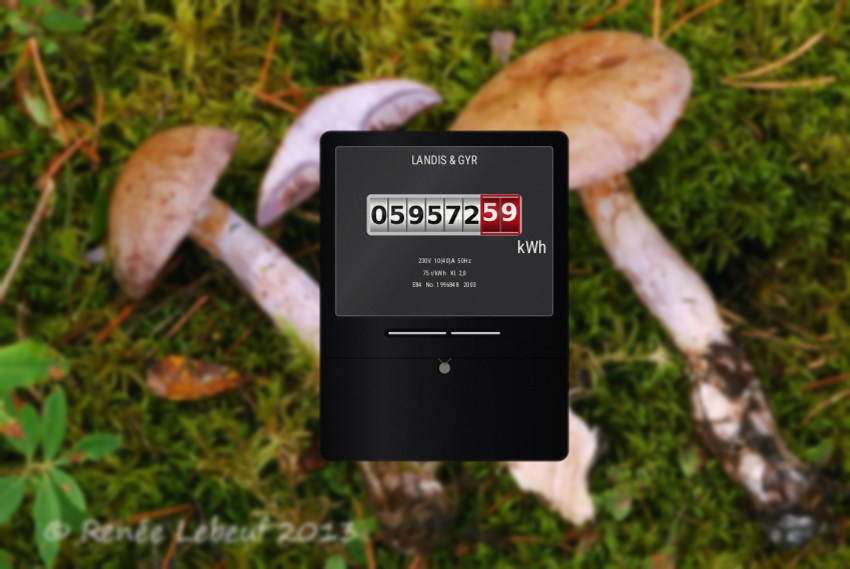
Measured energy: kWh 59572.59
